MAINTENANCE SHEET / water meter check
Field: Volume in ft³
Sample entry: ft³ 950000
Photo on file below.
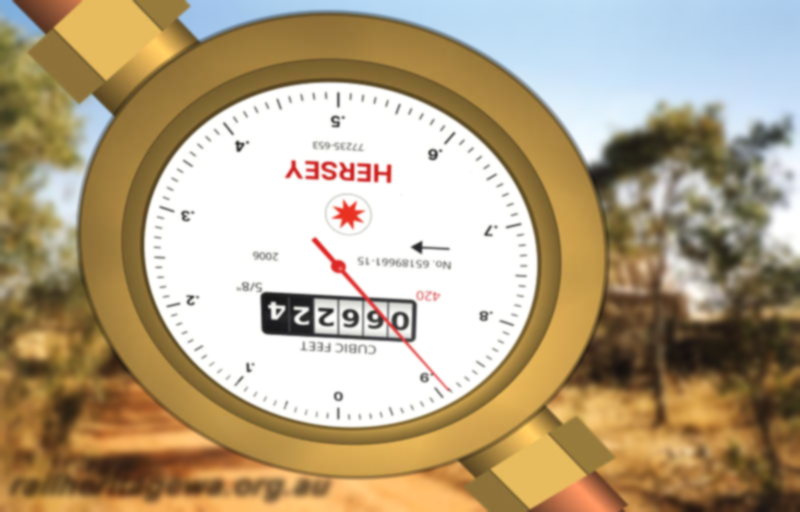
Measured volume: ft³ 66223.89
